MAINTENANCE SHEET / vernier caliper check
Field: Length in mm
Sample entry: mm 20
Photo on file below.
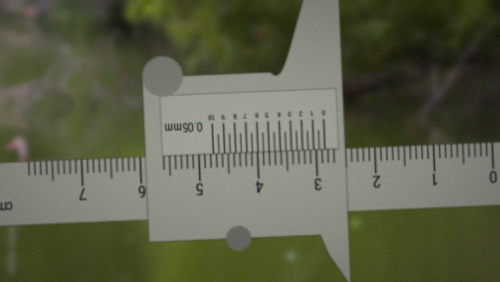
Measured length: mm 28.5
